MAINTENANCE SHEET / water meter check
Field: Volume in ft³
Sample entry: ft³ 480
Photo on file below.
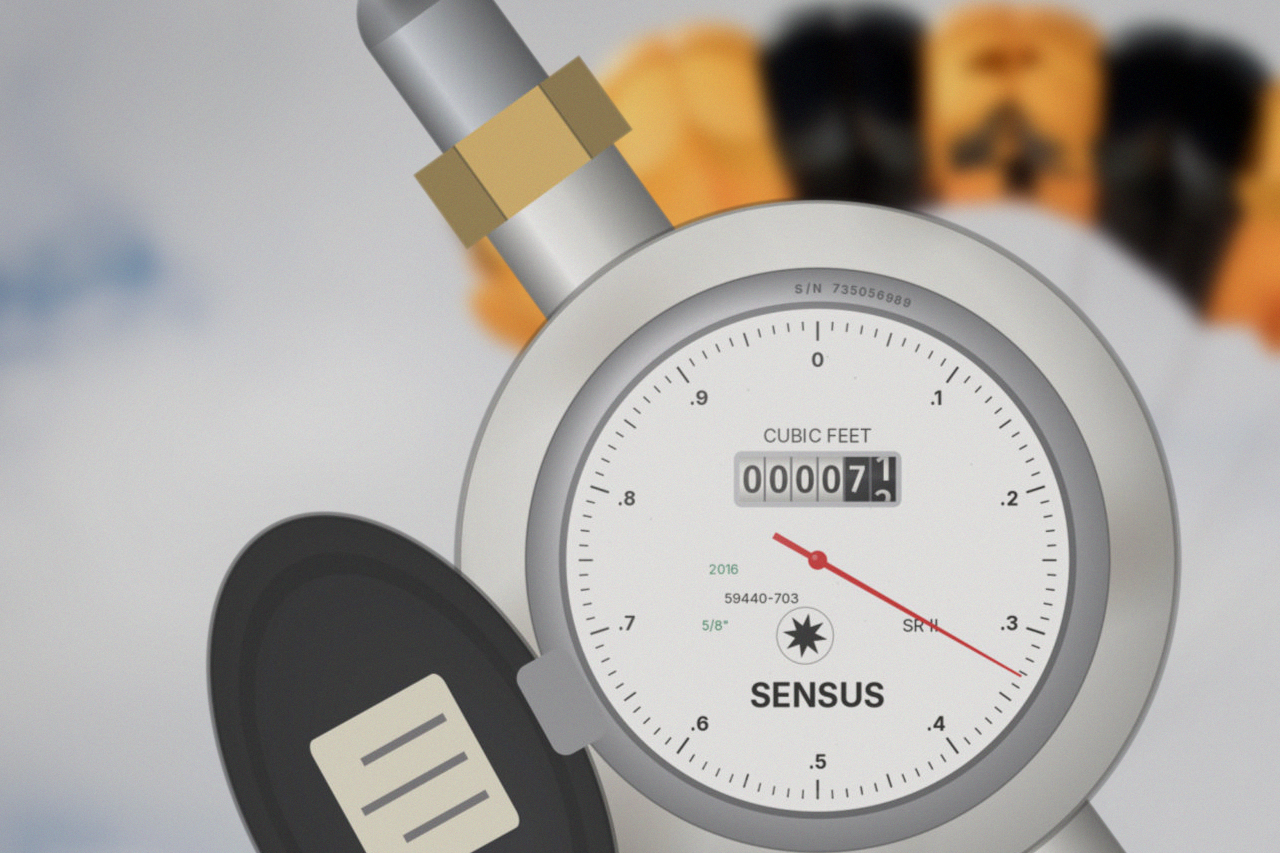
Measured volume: ft³ 71.33
